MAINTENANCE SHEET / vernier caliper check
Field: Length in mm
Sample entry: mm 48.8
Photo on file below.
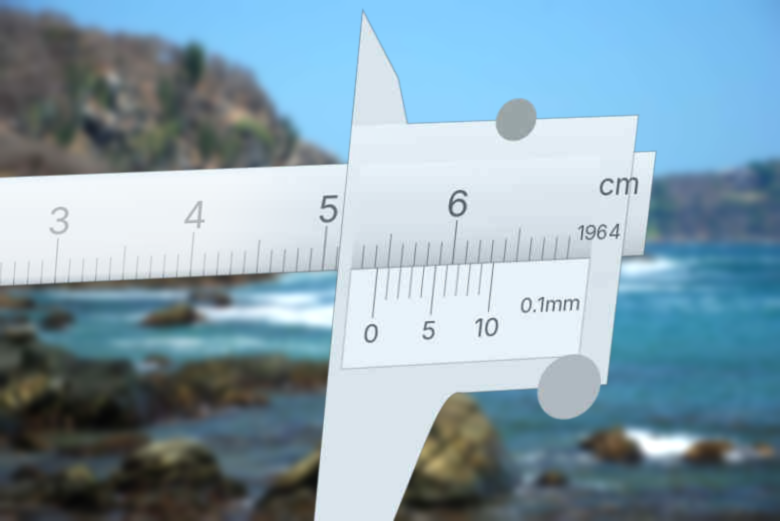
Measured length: mm 54.2
